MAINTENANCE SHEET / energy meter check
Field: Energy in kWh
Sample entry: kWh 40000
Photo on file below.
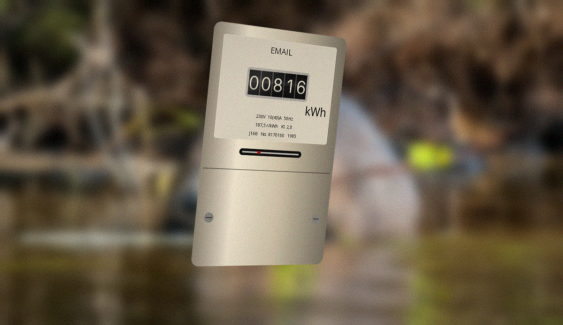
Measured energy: kWh 816
